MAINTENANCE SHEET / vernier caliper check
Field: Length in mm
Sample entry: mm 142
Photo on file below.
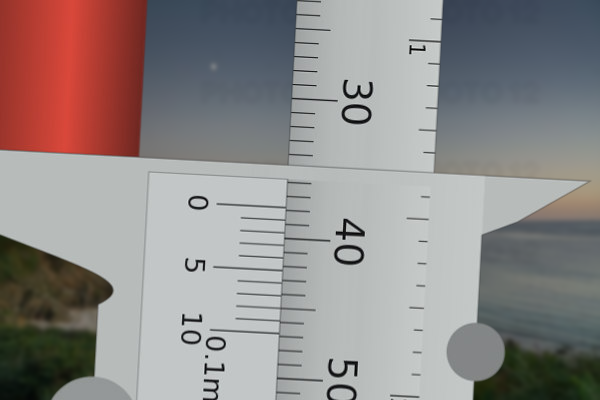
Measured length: mm 37.8
